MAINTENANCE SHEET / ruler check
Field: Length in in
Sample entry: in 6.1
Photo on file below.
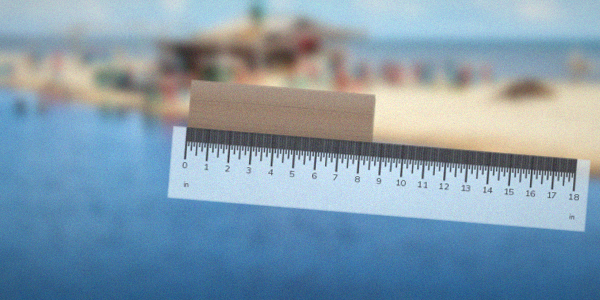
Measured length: in 8.5
